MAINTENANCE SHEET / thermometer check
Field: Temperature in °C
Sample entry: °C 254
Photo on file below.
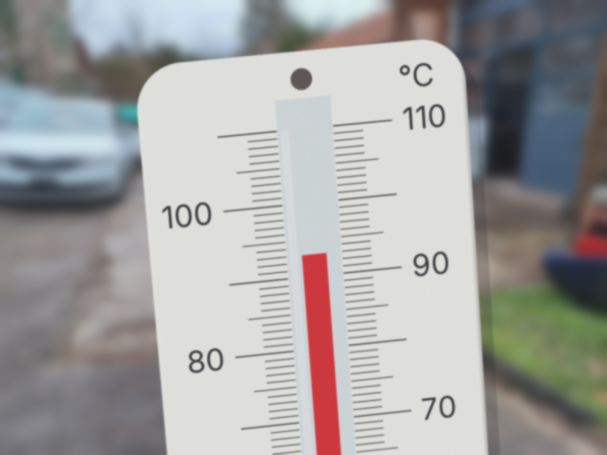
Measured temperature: °C 93
